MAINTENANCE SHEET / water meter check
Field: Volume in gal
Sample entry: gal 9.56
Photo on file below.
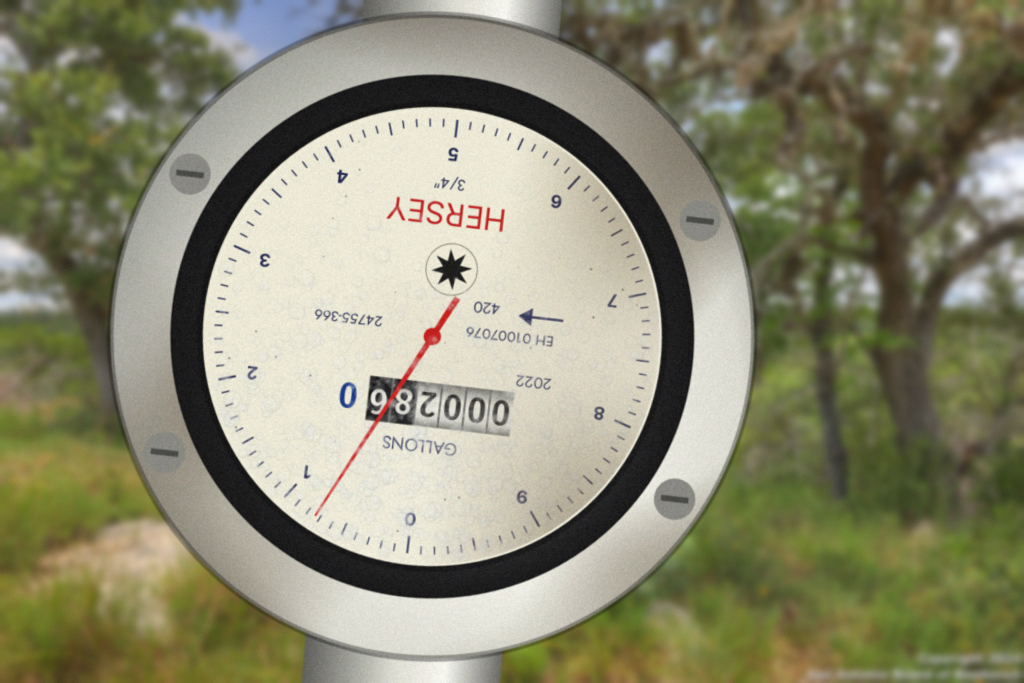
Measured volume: gal 2860.7
